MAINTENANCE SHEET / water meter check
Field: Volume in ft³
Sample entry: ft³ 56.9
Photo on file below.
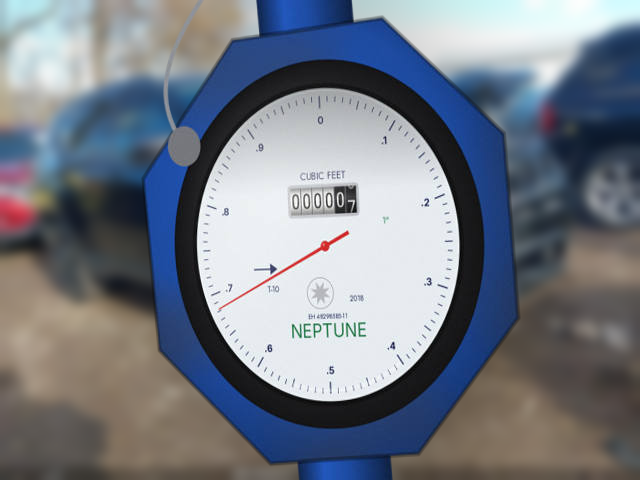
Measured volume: ft³ 6.68
